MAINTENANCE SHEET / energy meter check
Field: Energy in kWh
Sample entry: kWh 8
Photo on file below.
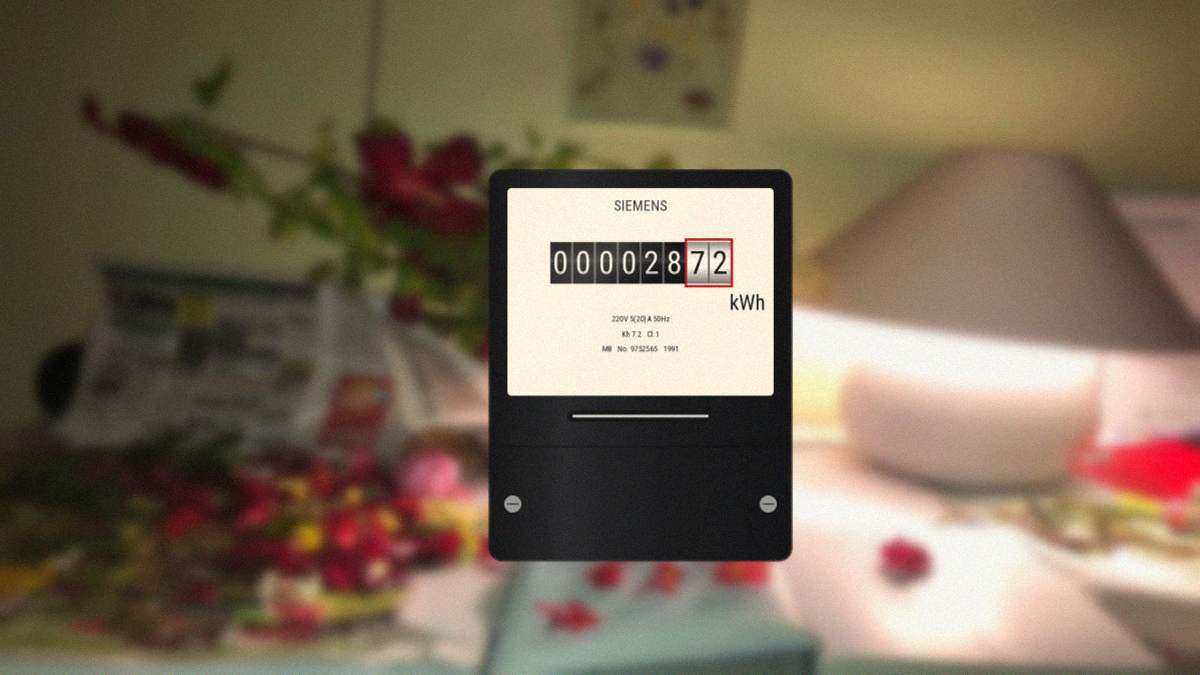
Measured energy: kWh 28.72
